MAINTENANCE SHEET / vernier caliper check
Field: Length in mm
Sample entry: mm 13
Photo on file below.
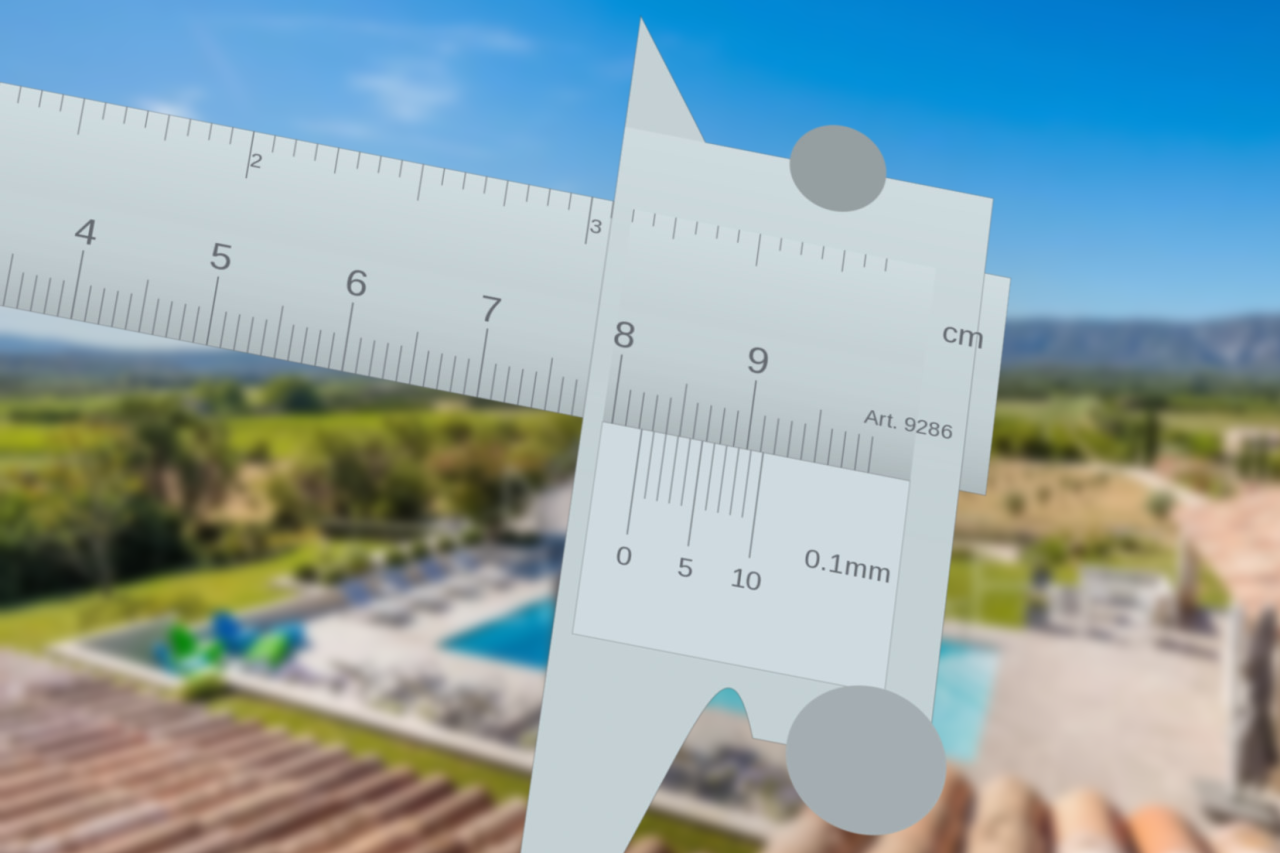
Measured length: mm 82.2
